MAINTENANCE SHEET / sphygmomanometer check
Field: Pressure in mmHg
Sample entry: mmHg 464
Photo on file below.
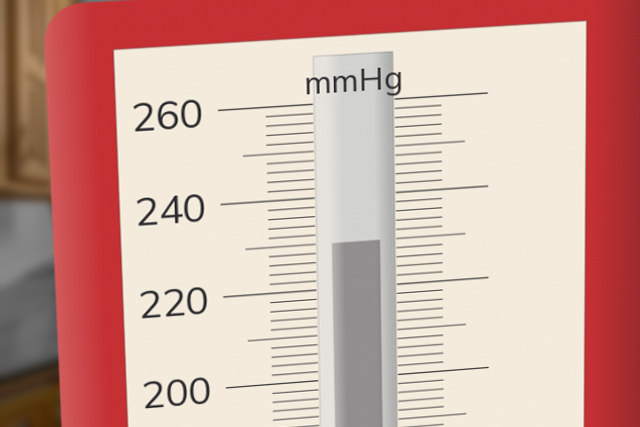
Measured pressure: mmHg 230
